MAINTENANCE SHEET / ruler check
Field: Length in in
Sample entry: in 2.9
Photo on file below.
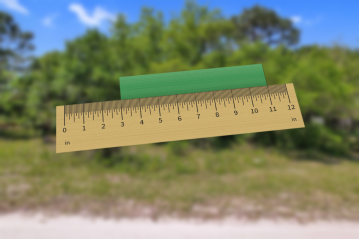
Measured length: in 8
